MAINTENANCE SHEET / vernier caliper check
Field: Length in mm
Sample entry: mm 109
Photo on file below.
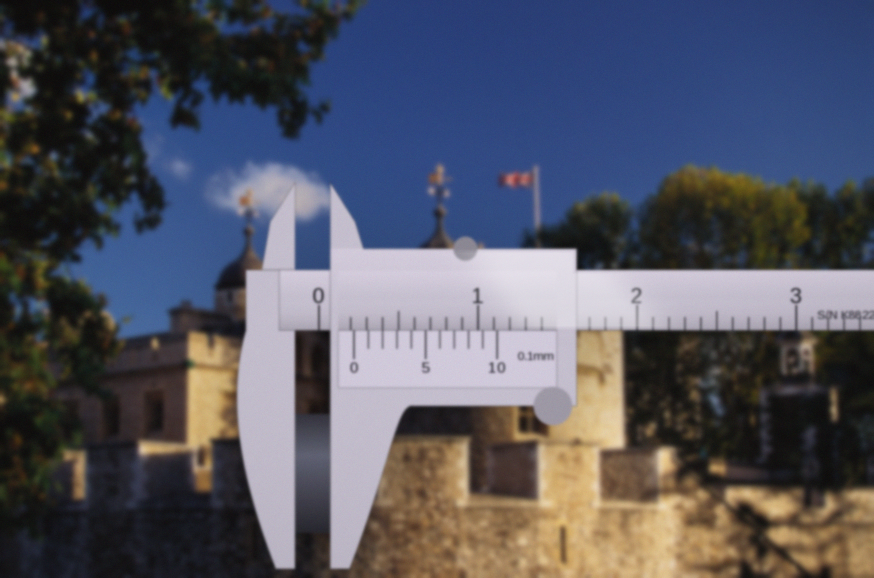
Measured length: mm 2.2
